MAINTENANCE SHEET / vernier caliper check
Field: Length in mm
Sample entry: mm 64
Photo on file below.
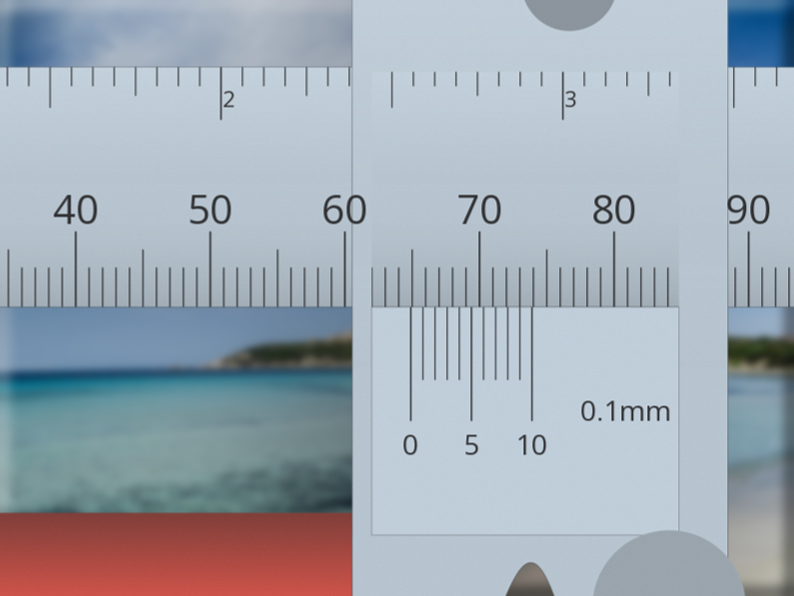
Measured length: mm 64.9
